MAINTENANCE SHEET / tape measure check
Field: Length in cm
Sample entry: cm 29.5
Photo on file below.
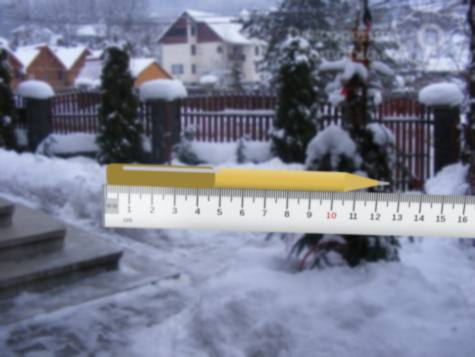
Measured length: cm 12.5
